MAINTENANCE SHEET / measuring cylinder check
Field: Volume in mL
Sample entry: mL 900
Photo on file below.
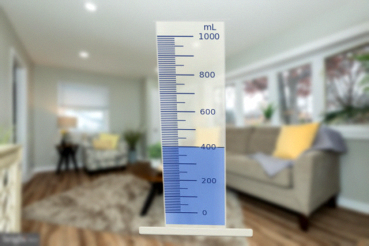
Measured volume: mL 400
